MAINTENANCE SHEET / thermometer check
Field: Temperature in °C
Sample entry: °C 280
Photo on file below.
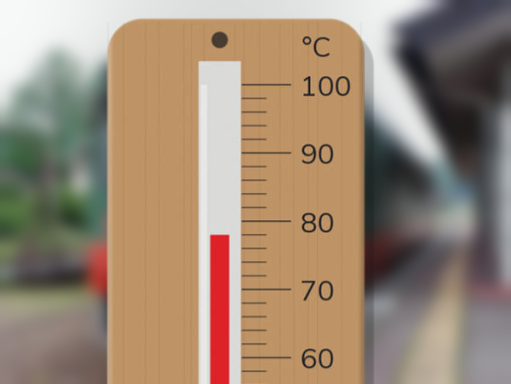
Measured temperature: °C 78
